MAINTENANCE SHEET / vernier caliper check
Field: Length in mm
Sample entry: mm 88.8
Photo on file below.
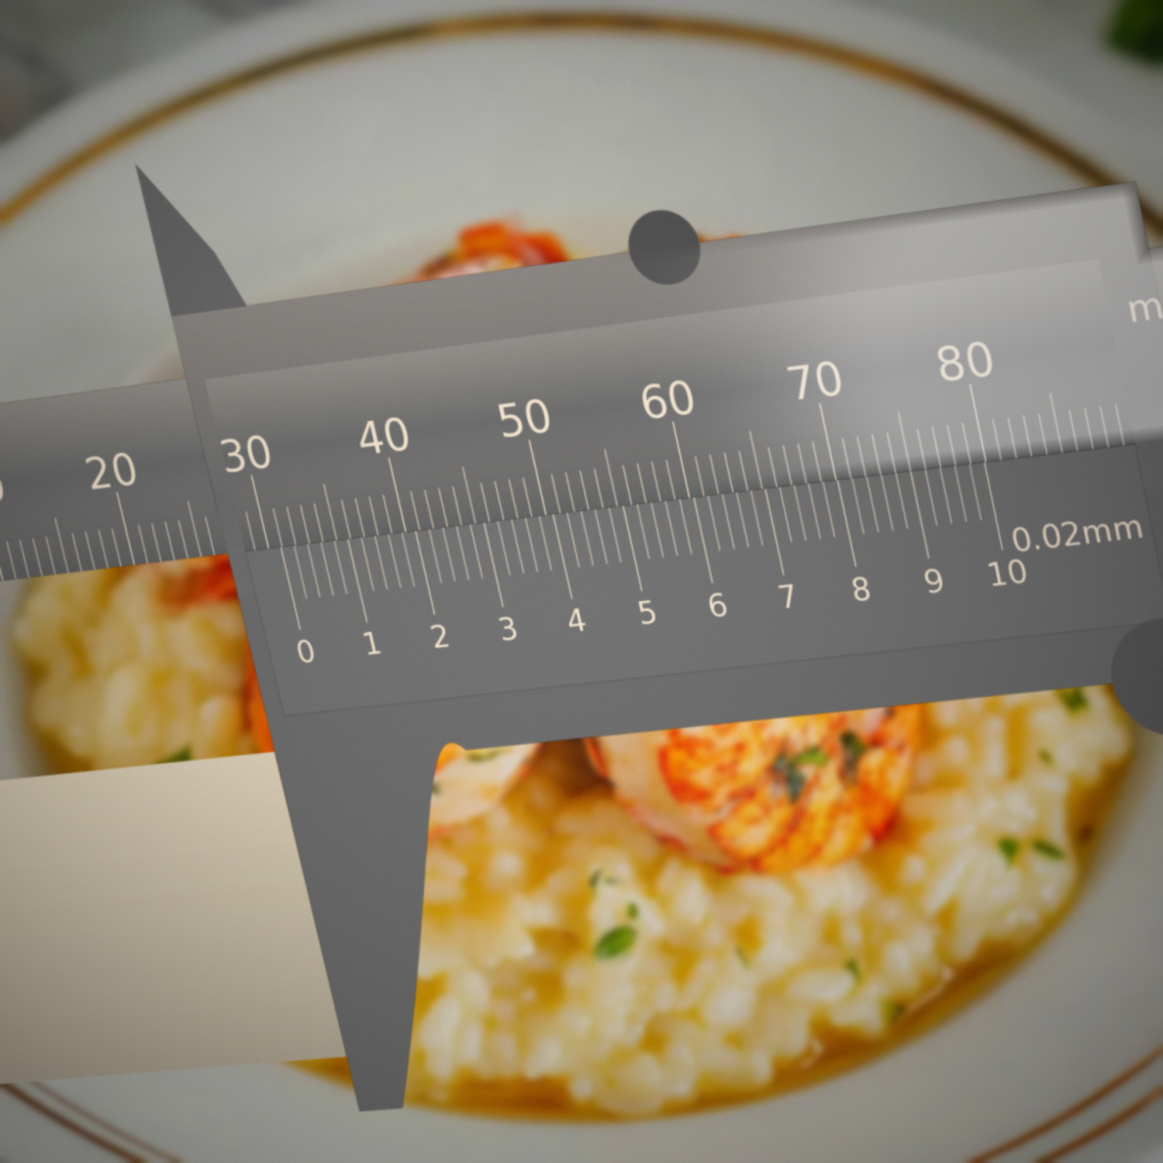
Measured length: mm 30.9
